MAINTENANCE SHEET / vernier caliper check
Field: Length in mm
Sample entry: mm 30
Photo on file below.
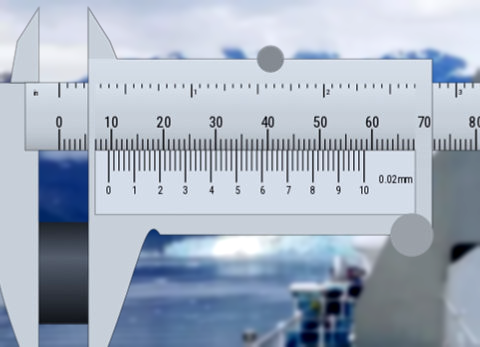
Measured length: mm 9.5
